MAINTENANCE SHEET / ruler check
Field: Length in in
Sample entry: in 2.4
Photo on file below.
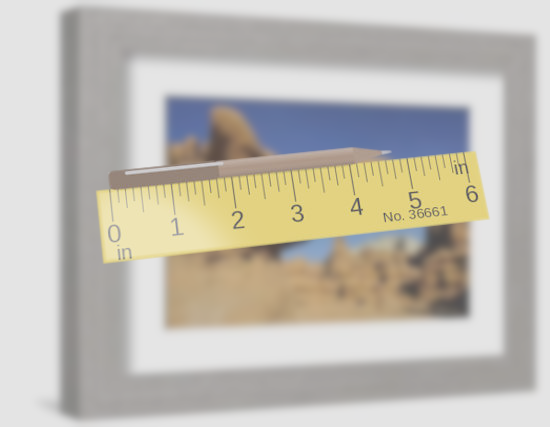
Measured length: in 4.75
